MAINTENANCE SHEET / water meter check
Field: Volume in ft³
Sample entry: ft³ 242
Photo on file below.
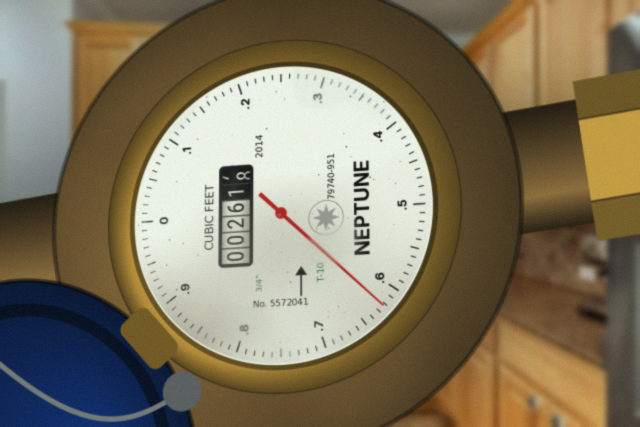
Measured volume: ft³ 2617.62
